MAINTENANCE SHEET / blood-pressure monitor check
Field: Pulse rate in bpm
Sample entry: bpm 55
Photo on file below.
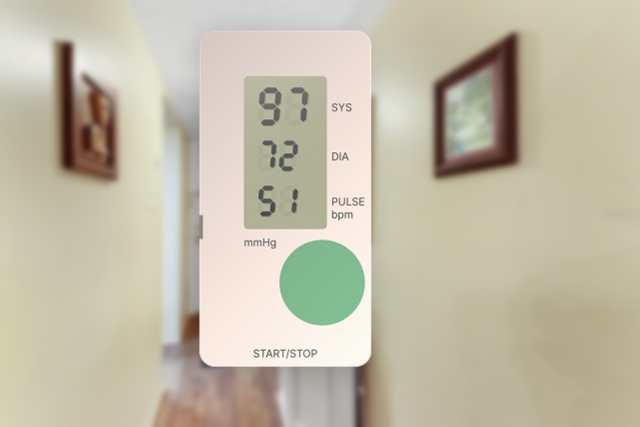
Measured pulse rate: bpm 51
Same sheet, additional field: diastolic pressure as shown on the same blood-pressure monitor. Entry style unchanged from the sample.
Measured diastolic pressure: mmHg 72
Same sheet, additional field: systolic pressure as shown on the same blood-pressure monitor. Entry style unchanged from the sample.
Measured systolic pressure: mmHg 97
